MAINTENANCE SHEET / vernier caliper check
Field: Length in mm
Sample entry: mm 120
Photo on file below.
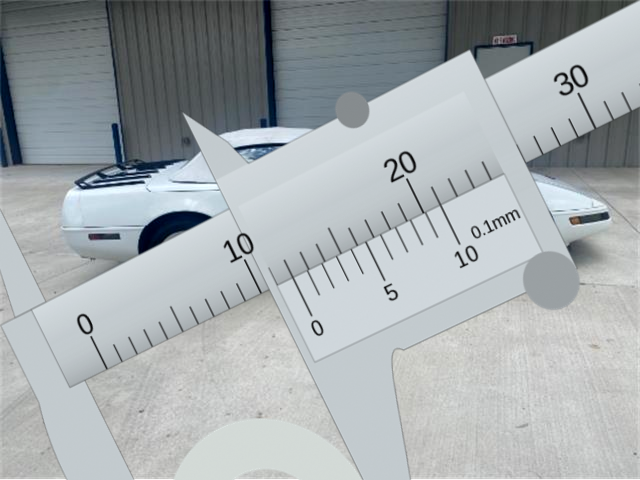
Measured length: mm 12.0
